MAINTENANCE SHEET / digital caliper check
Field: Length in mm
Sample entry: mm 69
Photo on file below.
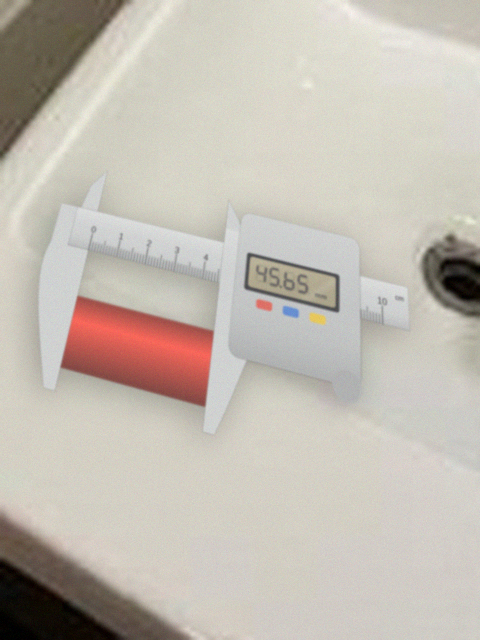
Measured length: mm 45.65
